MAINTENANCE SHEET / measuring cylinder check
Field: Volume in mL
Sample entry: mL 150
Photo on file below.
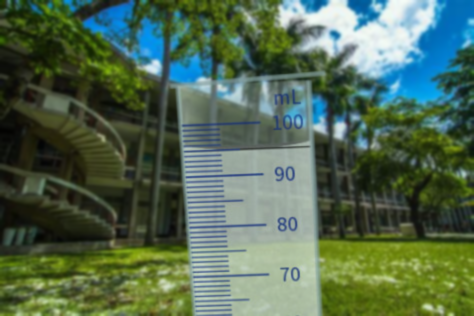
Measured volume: mL 95
